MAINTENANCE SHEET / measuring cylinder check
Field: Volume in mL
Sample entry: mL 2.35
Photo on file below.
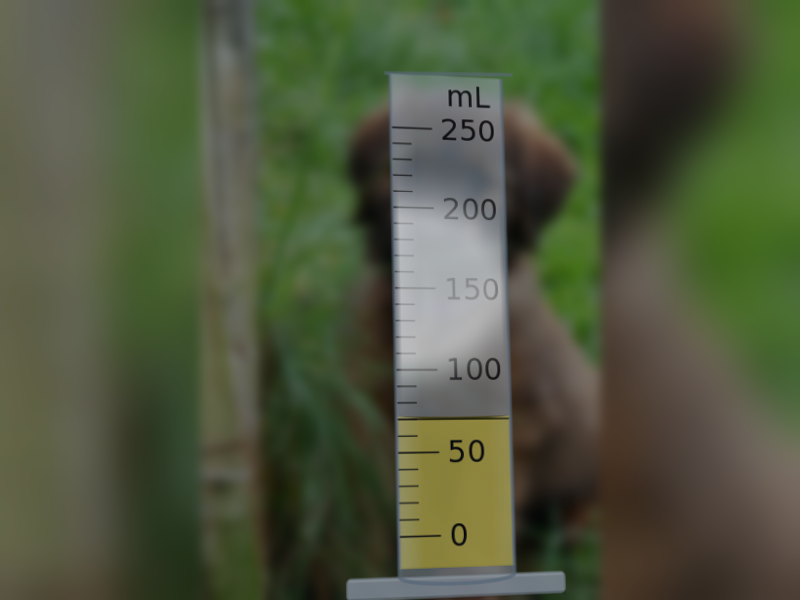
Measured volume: mL 70
